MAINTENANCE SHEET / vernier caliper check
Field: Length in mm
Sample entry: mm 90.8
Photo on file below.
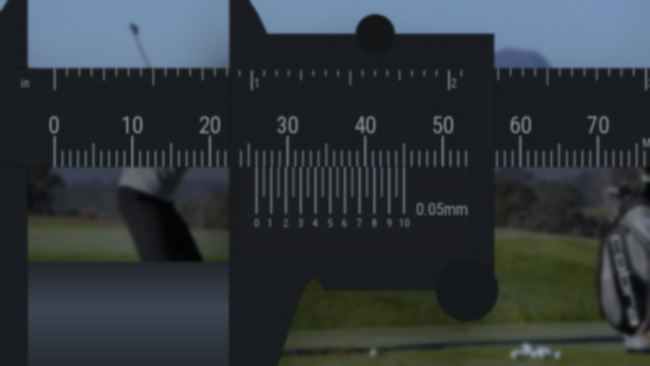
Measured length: mm 26.0
